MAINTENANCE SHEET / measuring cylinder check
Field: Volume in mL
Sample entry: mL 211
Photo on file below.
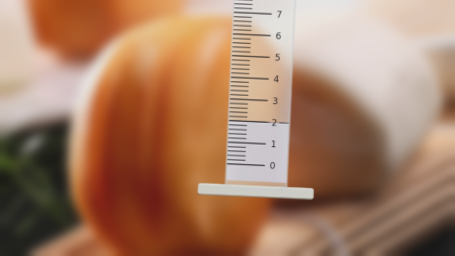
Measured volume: mL 2
